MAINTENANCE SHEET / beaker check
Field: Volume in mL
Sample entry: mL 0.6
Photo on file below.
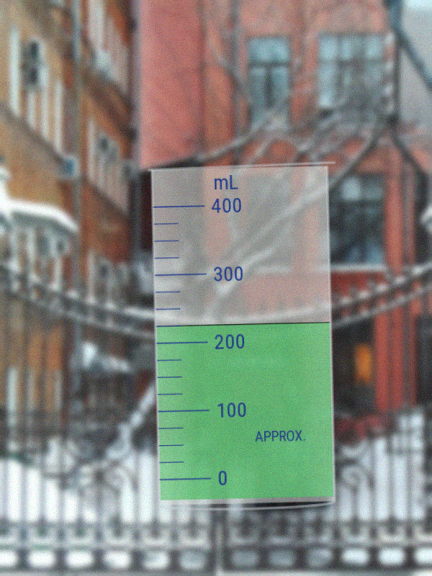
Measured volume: mL 225
